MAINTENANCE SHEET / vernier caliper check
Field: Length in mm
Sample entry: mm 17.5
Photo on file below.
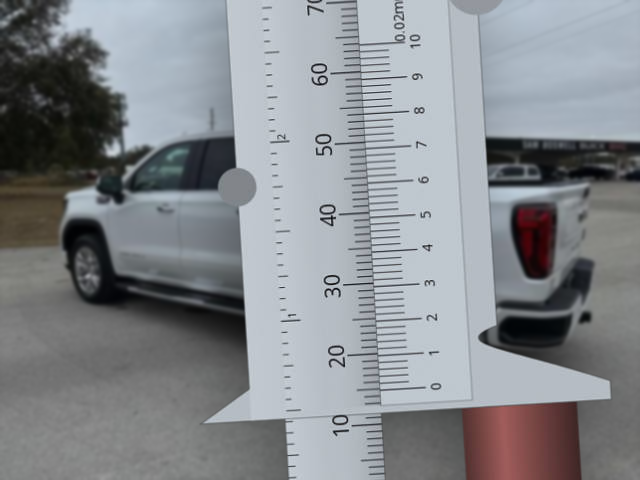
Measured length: mm 14.8
